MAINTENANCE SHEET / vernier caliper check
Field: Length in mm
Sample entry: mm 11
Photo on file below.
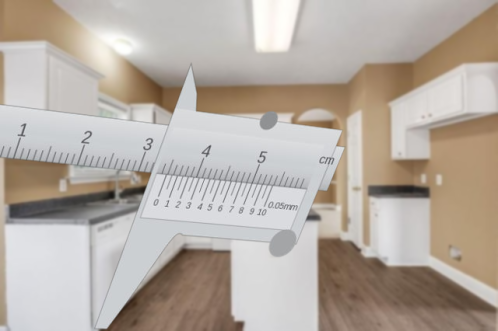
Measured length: mm 34.8
